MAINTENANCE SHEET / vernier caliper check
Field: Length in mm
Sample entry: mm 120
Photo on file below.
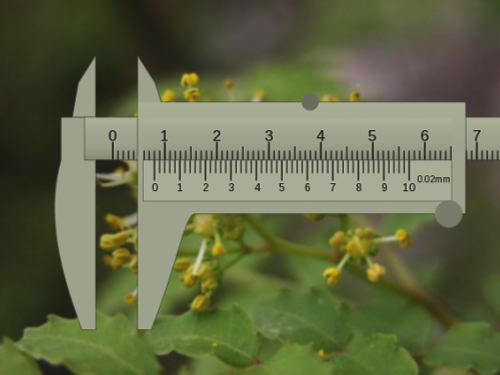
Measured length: mm 8.0
